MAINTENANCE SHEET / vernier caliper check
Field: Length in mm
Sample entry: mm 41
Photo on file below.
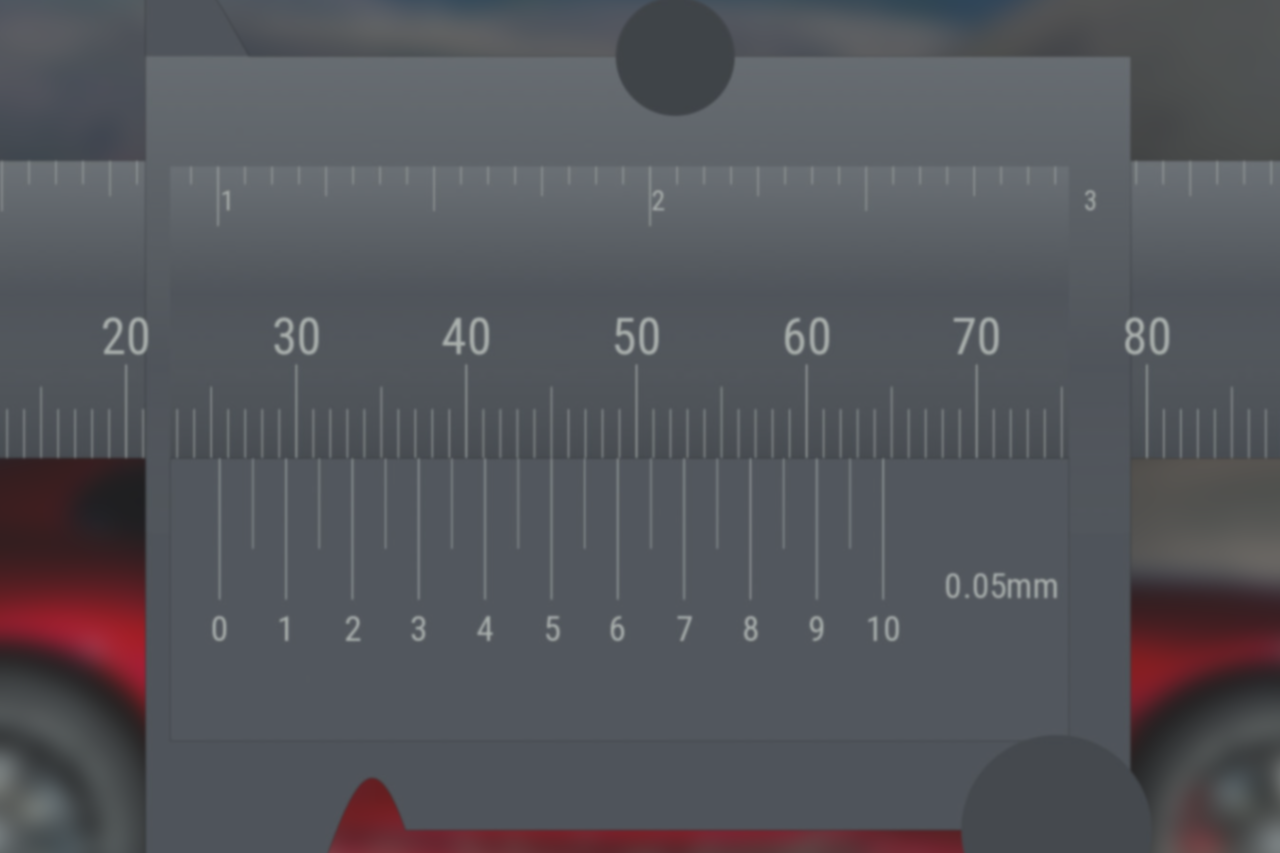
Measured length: mm 25.5
